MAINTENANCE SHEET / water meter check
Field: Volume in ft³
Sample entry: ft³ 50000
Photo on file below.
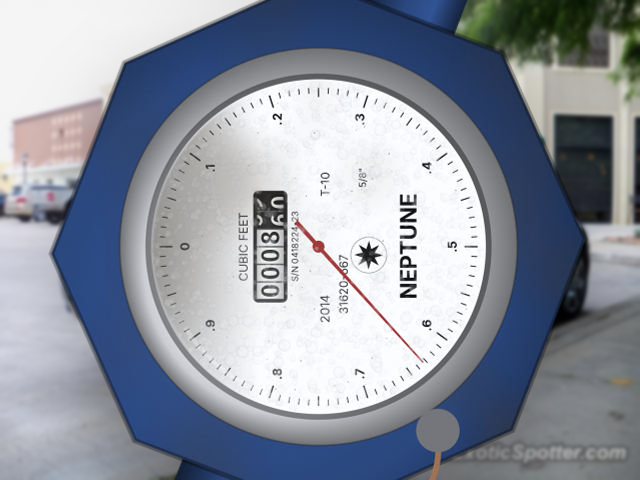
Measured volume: ft³ 859.63
